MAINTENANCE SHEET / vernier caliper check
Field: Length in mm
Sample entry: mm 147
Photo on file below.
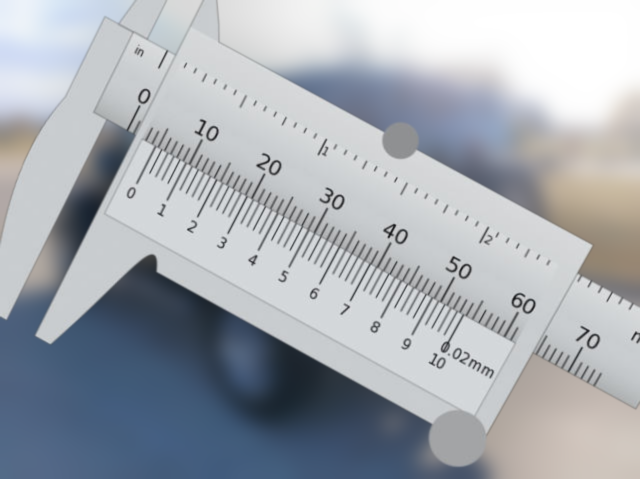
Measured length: mm 4.6
